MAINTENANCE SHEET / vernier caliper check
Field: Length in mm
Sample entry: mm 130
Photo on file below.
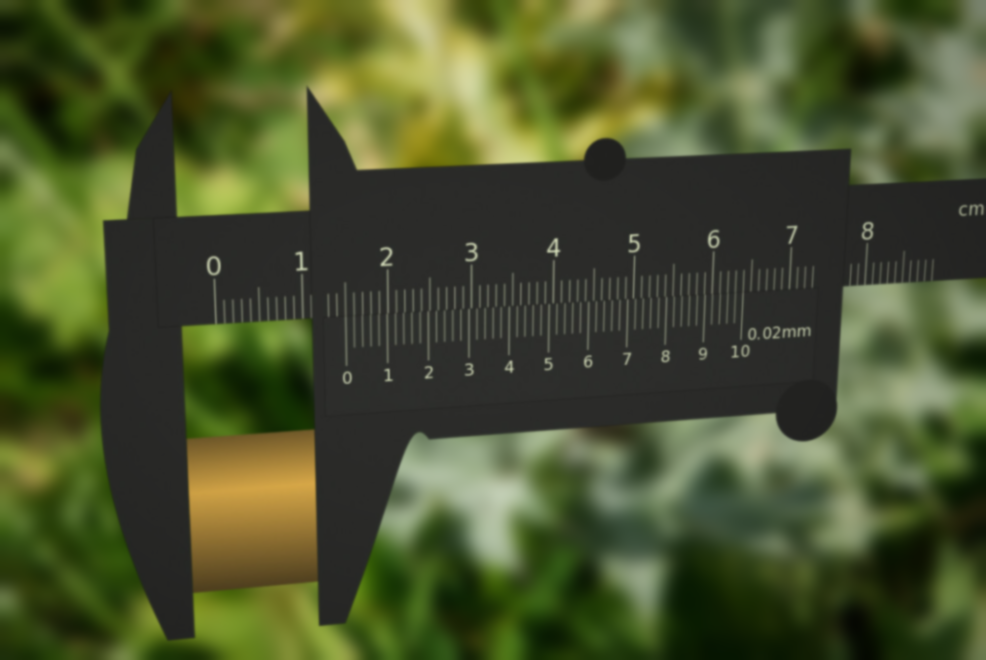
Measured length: mm 15.0
